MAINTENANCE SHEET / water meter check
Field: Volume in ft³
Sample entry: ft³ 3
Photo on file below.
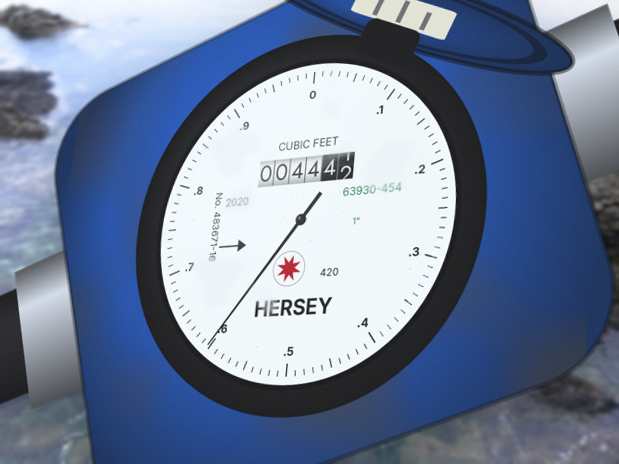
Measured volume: ft³ 4441.60
